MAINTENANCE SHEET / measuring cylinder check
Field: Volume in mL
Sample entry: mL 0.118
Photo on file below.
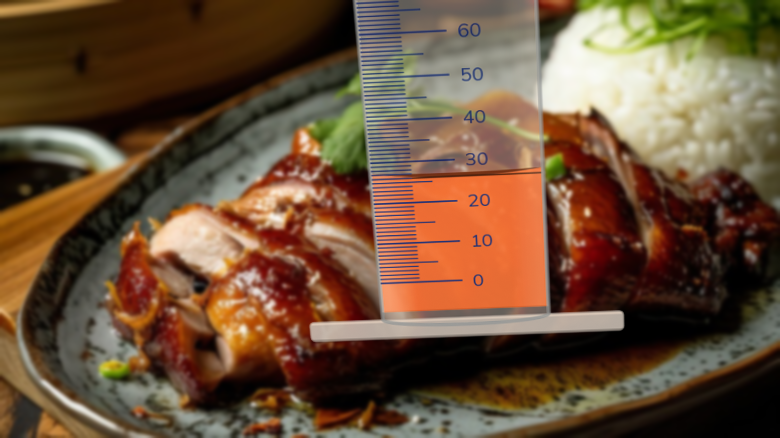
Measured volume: mL 26
